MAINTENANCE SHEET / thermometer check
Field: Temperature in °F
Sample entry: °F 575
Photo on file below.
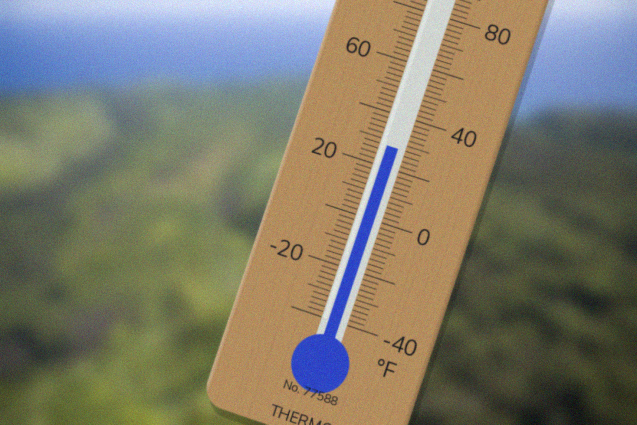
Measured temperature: °F 28
